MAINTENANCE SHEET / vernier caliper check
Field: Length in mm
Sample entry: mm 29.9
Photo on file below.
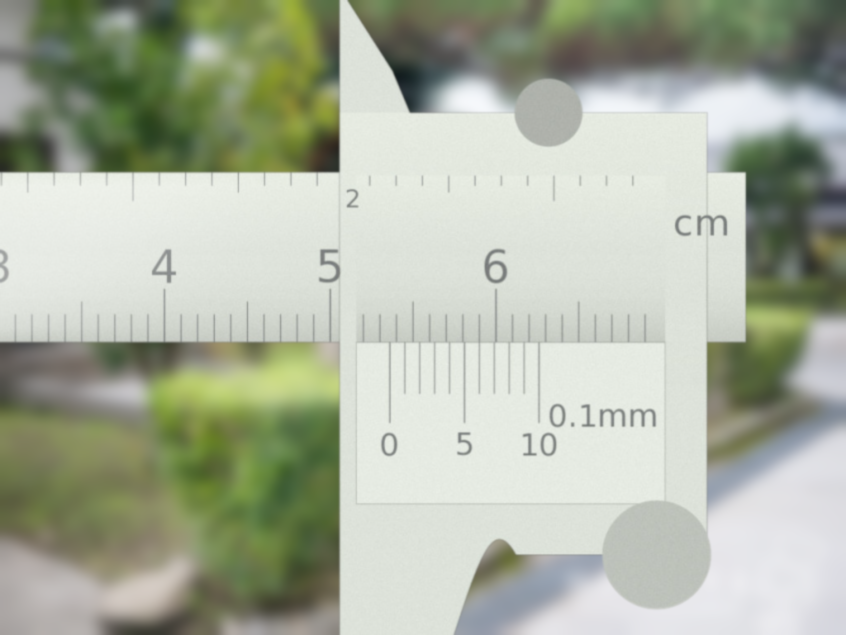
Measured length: mm 53.6
